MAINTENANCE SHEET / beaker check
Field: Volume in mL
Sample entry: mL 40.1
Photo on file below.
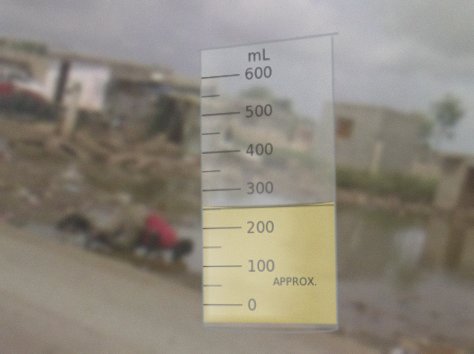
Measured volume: mL 250
